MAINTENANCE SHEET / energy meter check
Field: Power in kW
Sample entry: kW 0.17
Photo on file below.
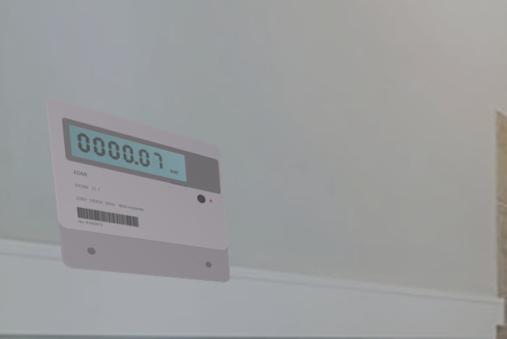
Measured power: kW 0.07
